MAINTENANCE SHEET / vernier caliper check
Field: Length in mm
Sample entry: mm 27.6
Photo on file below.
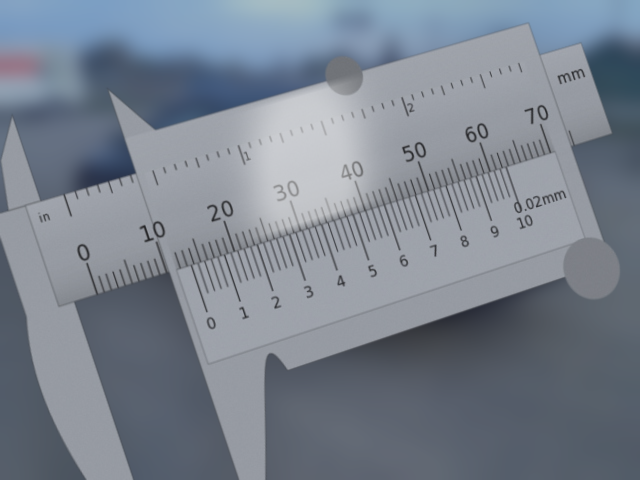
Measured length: mm 13.6
